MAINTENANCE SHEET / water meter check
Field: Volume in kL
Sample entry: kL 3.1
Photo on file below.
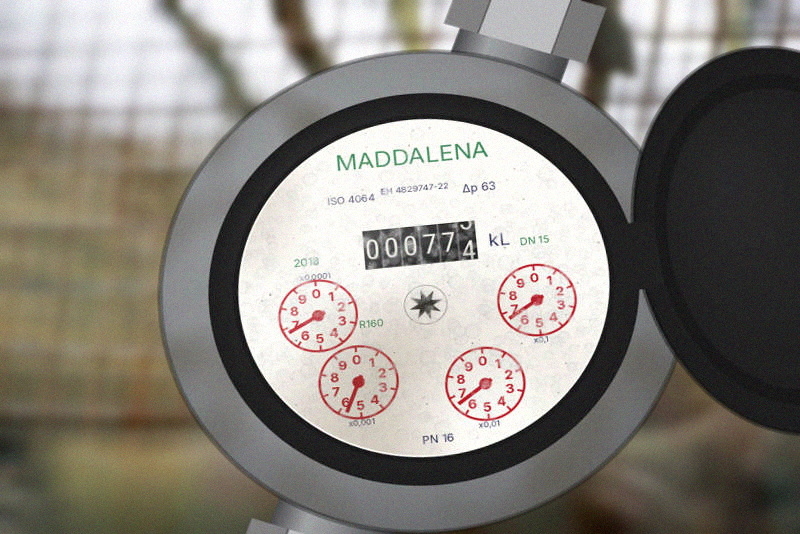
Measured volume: kL 773.6656
